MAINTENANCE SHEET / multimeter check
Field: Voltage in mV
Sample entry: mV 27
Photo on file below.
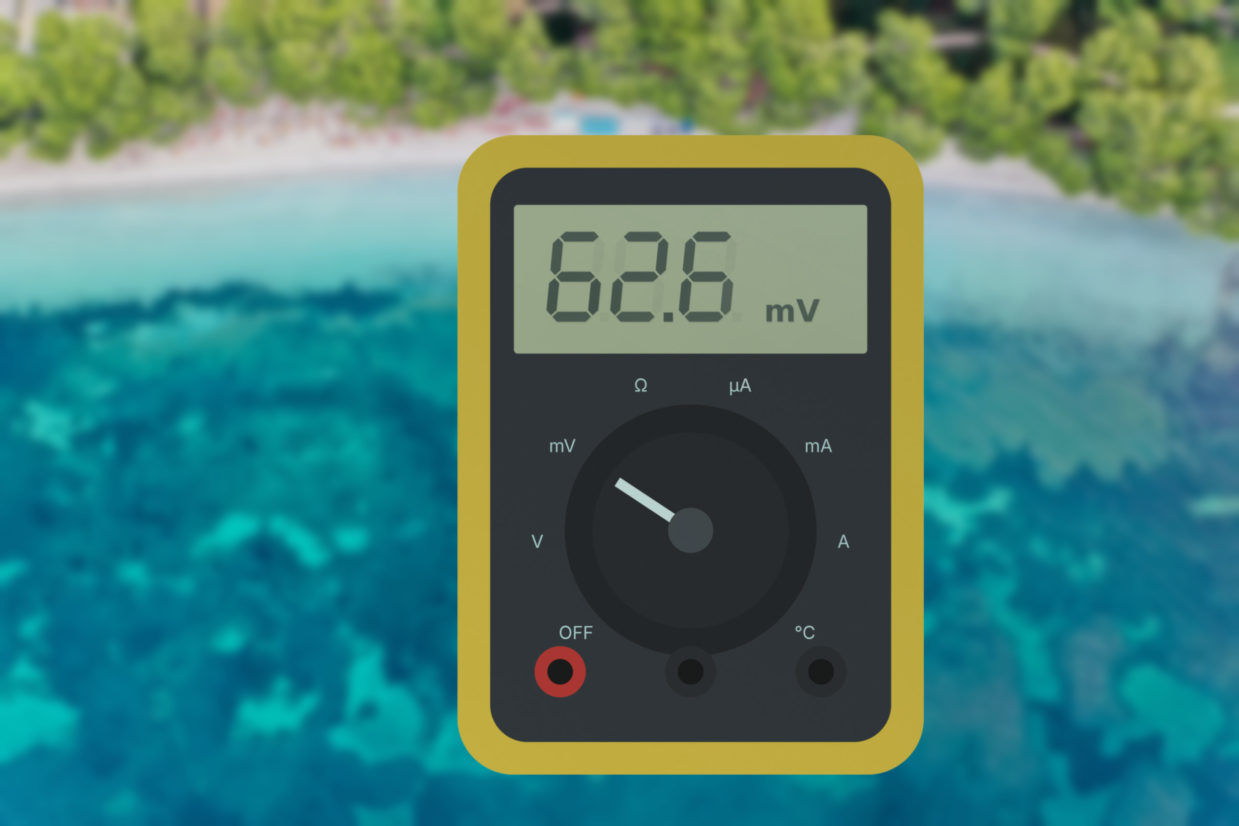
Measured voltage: mV 62.6
